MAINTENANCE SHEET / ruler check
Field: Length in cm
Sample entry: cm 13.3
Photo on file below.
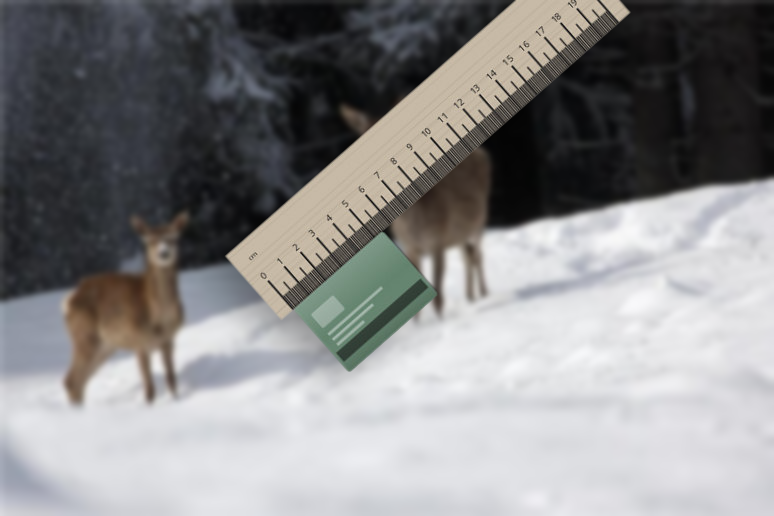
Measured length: cm 5.5
